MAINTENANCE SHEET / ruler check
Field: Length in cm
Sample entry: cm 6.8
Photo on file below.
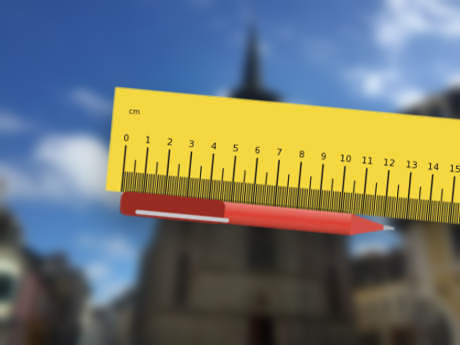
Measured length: cm 12.5
